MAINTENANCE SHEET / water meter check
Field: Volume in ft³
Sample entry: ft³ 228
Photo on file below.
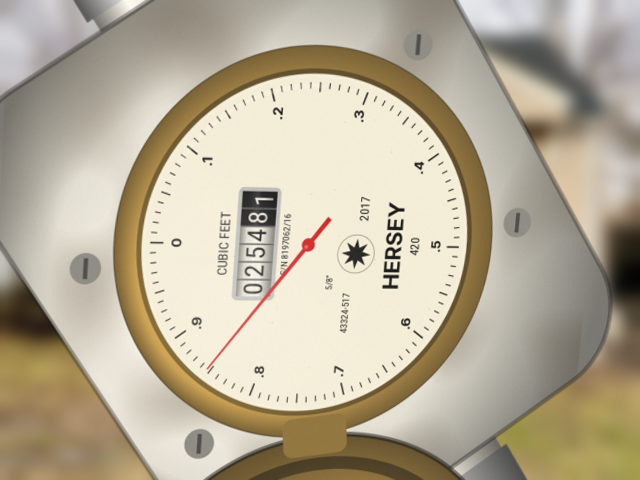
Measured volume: ft³ 25480.85
